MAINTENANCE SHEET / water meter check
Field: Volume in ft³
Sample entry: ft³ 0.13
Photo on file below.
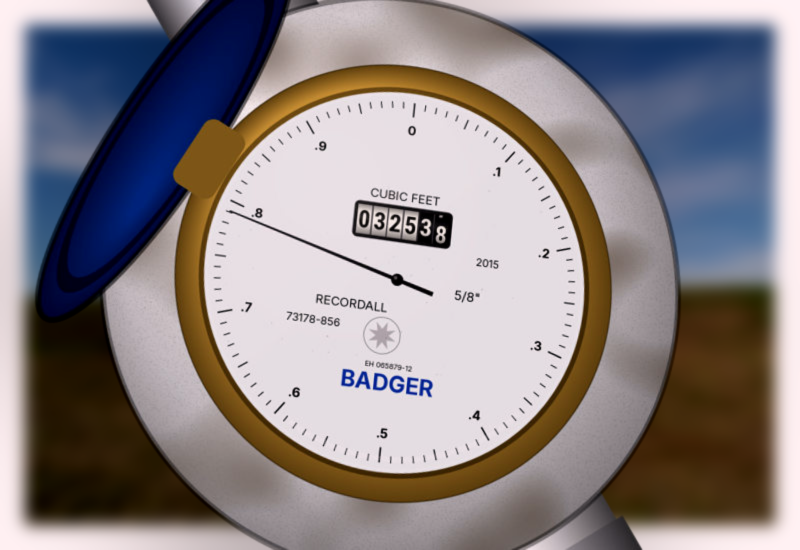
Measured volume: ft³ 32537.79
